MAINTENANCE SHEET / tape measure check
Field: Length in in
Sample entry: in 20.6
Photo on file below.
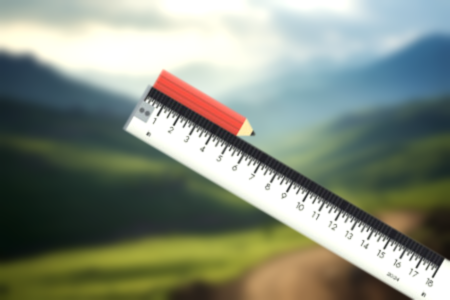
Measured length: in 6
